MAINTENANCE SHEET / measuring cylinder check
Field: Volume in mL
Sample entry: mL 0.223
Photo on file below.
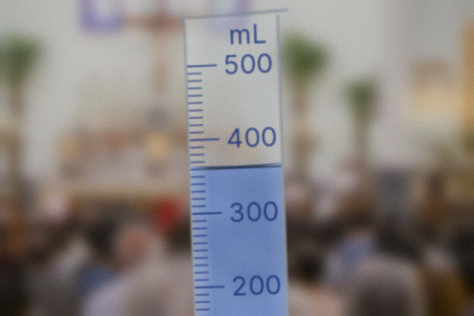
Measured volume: mL 360
